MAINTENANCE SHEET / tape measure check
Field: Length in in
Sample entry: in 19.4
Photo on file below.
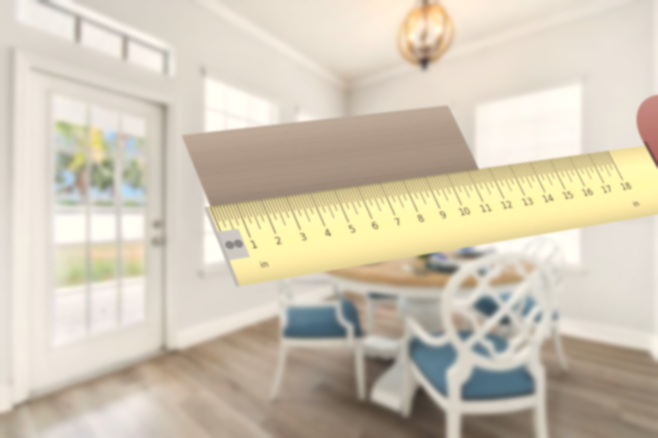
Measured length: in 11.5
